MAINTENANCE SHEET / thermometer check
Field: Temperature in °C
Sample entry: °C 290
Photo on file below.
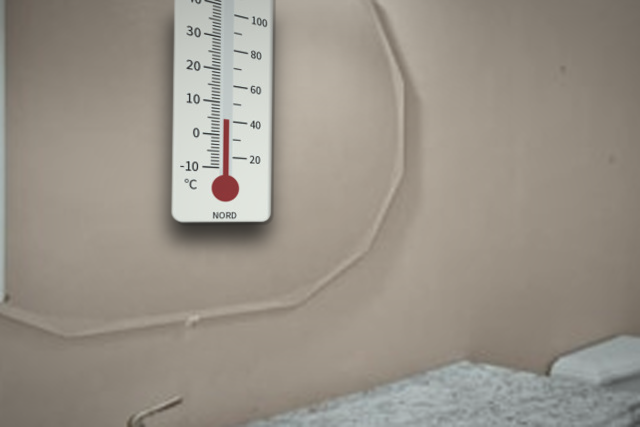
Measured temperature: °C 5
